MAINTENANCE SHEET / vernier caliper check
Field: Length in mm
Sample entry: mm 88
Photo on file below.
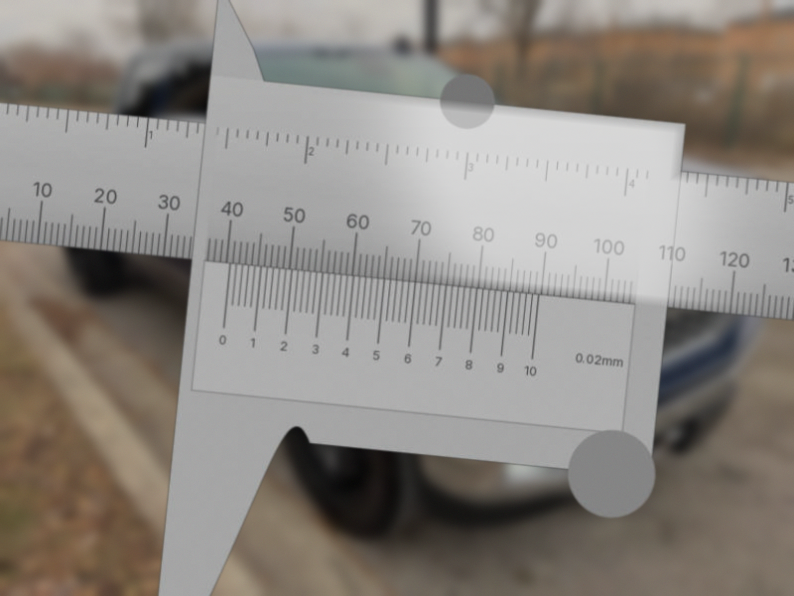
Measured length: mm 40.6
